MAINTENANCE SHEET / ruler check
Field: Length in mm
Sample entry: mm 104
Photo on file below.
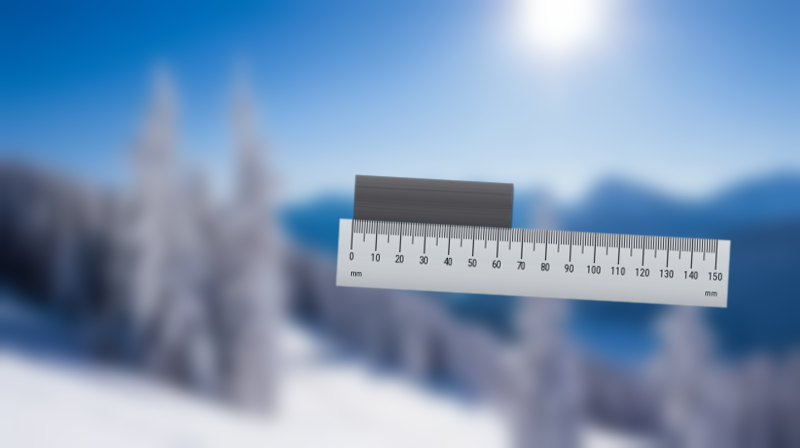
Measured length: mm 65
